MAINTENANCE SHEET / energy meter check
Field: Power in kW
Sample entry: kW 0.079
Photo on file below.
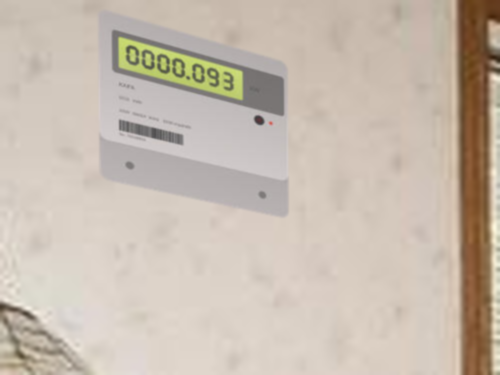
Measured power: kW 0.093
